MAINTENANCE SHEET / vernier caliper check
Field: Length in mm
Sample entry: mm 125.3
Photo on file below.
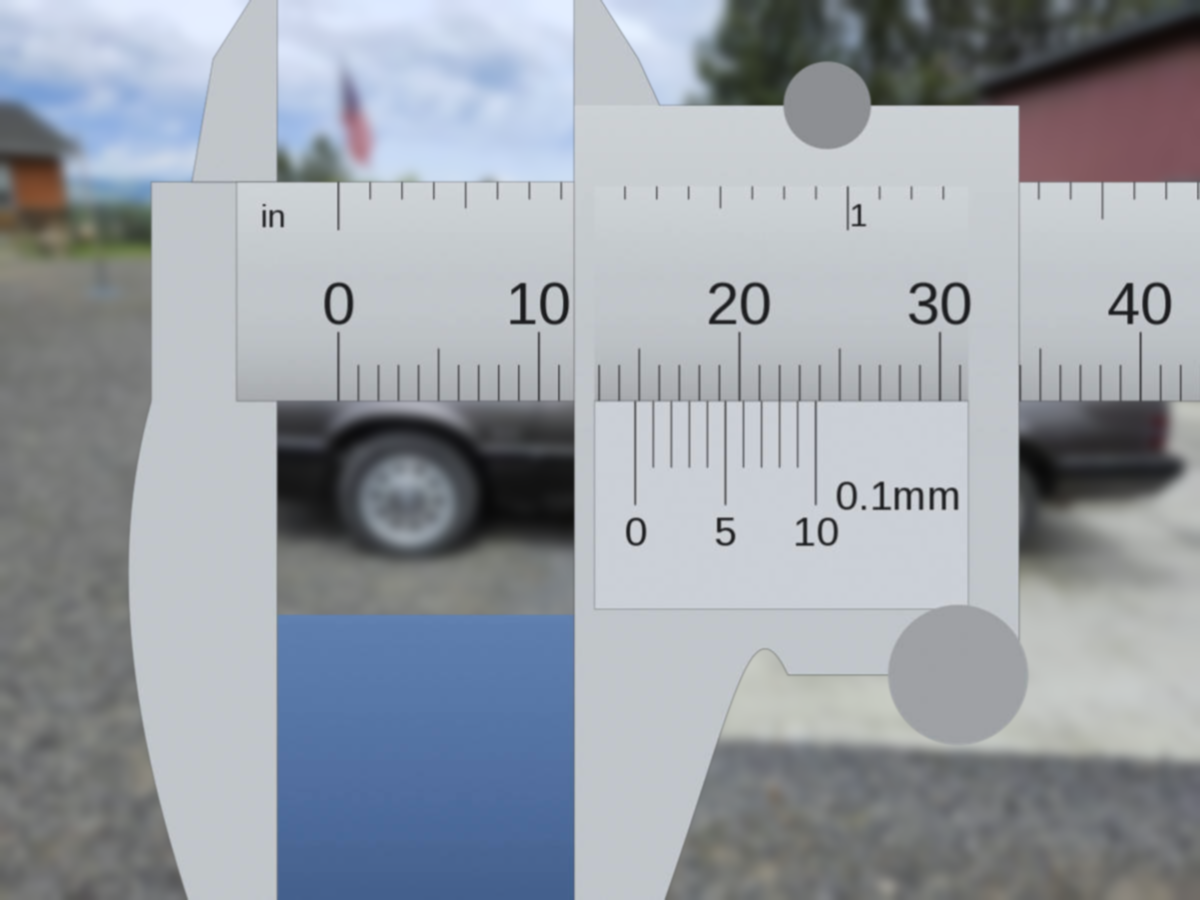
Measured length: mm 14.8
